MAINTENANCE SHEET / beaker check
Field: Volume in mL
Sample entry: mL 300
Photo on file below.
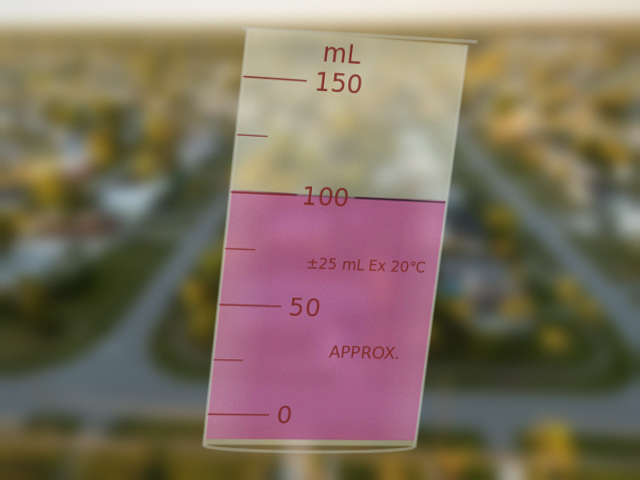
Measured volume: mL 100
